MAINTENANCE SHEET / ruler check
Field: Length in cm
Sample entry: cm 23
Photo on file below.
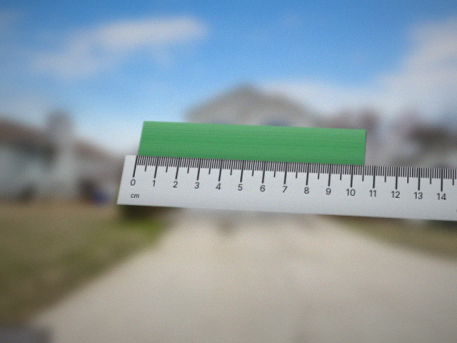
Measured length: cm 10.5
